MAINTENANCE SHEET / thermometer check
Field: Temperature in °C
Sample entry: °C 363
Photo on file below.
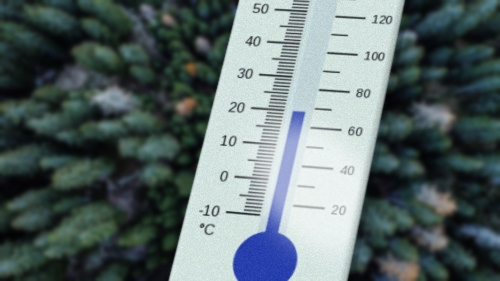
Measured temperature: °C 20
